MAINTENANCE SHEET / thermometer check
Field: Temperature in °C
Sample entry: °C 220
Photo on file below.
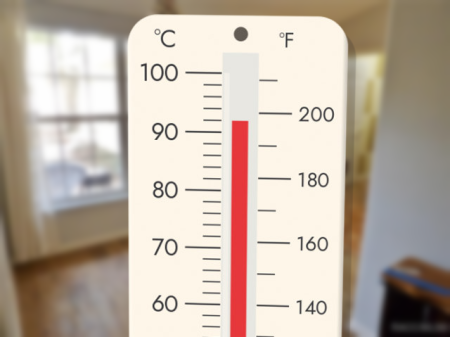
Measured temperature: °C 92
